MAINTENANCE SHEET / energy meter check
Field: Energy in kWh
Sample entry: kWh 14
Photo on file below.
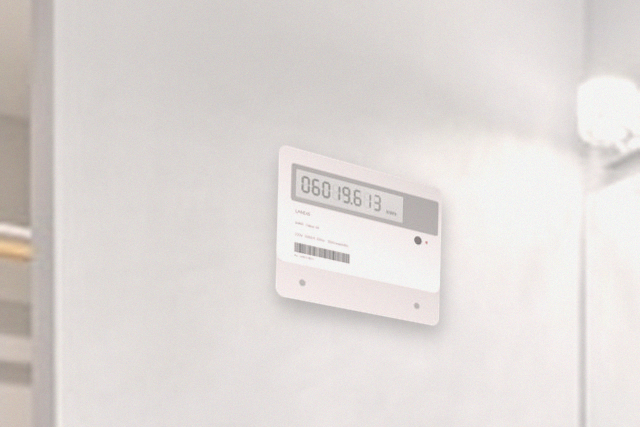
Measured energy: kWh 6019.613
